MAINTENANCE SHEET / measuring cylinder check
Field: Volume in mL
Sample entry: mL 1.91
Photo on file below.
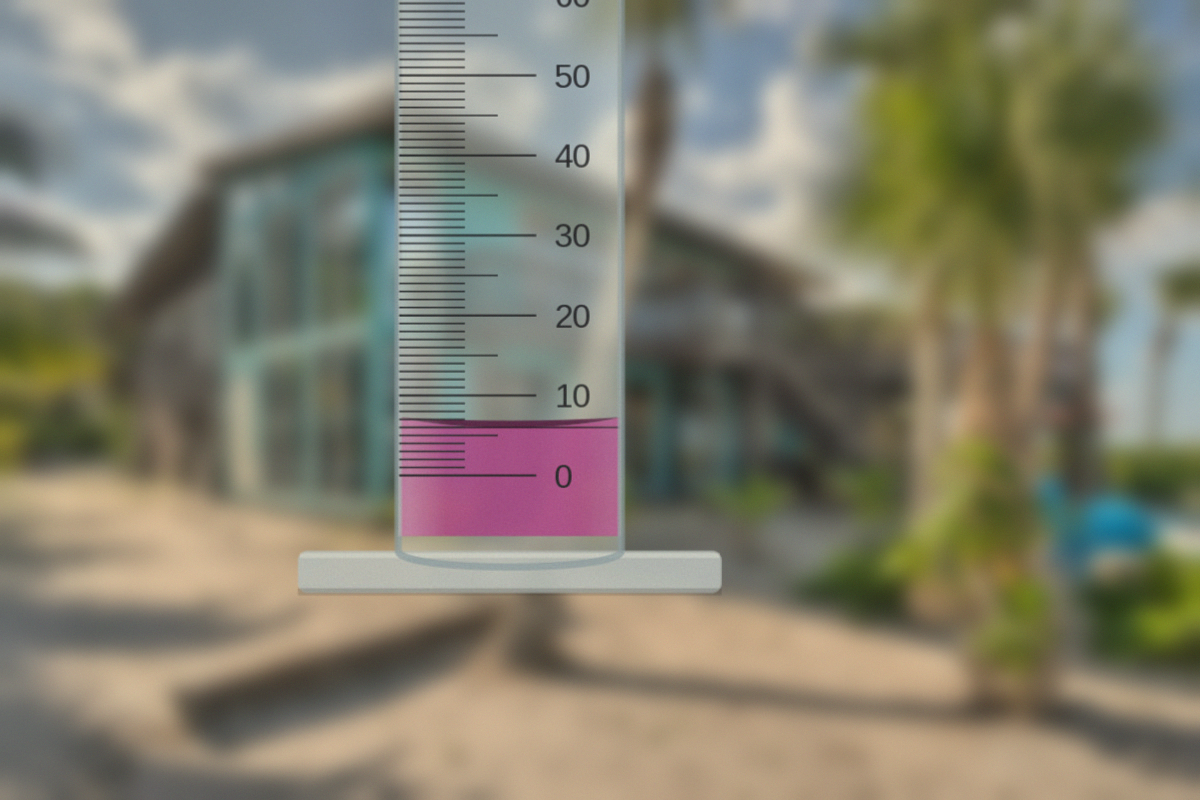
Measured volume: mL 6
